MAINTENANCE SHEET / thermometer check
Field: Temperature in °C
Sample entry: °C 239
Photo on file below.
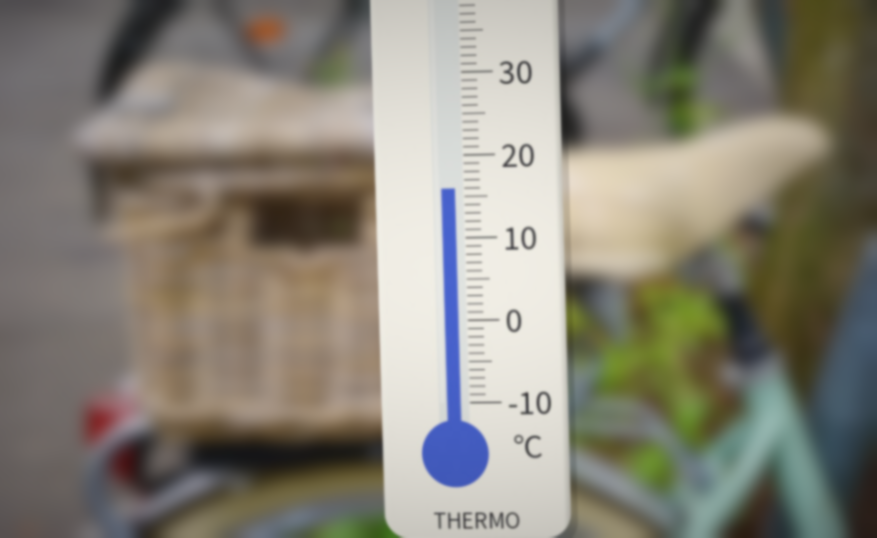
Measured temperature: °C 16
